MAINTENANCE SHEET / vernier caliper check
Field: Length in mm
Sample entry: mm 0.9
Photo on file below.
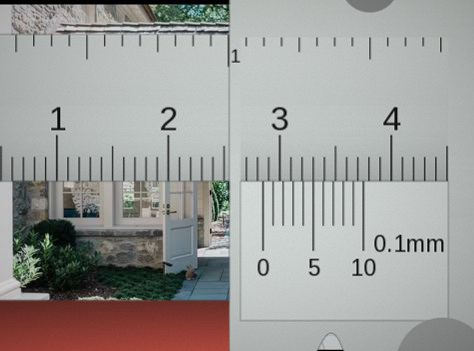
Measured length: mm 28.5
